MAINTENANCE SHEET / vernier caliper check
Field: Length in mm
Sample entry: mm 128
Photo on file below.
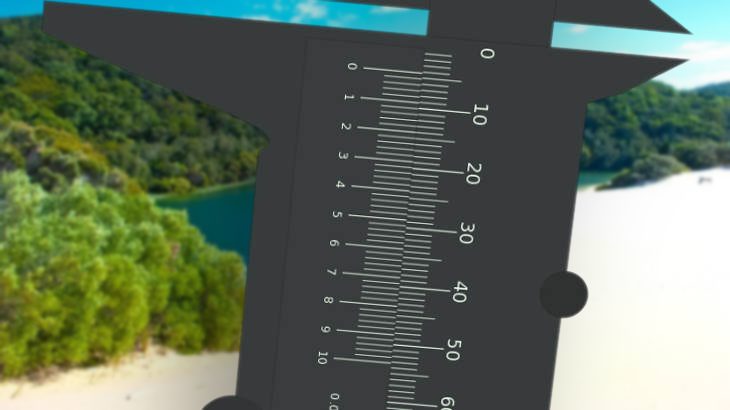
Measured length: mm 4.2
